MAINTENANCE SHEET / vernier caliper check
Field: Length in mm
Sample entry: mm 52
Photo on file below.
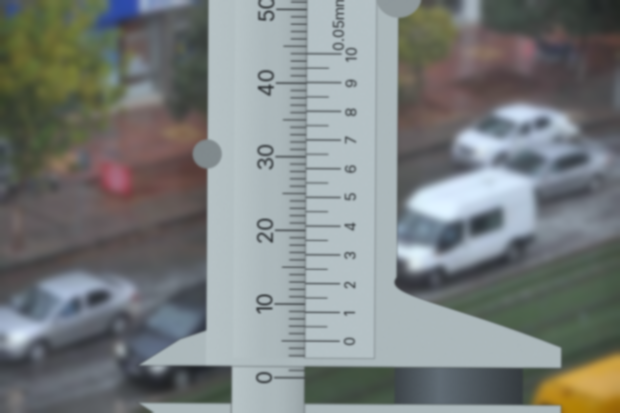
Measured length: mm 5.0
